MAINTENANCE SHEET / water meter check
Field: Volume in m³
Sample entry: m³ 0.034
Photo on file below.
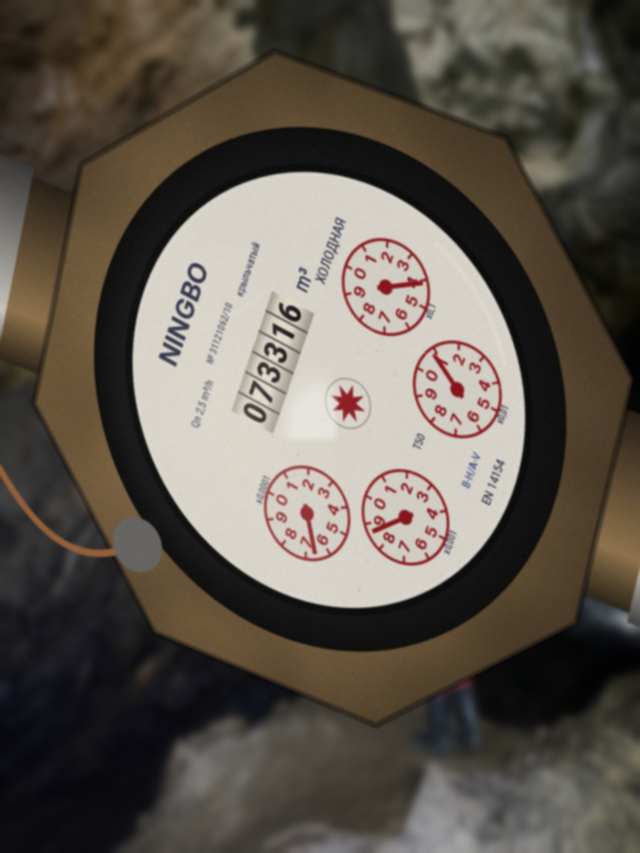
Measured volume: m³ 73316.4086
